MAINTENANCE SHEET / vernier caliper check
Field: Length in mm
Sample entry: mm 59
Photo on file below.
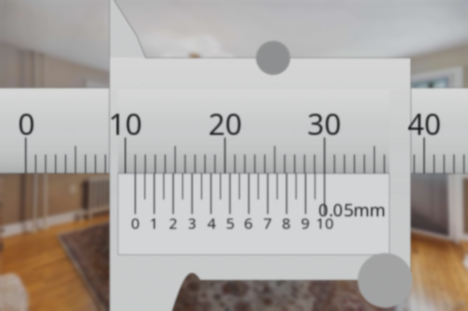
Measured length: mm 11.0
